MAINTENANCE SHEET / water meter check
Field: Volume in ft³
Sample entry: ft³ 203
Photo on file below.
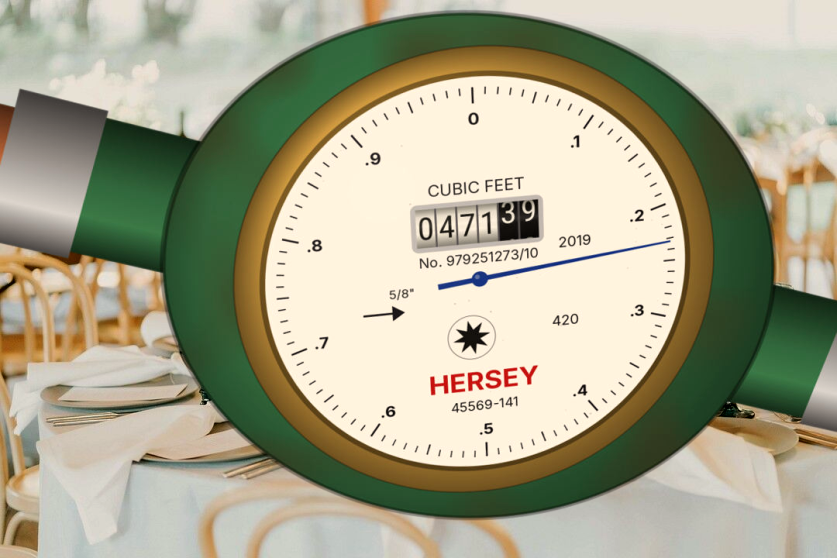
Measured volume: ft³ 47139.23
